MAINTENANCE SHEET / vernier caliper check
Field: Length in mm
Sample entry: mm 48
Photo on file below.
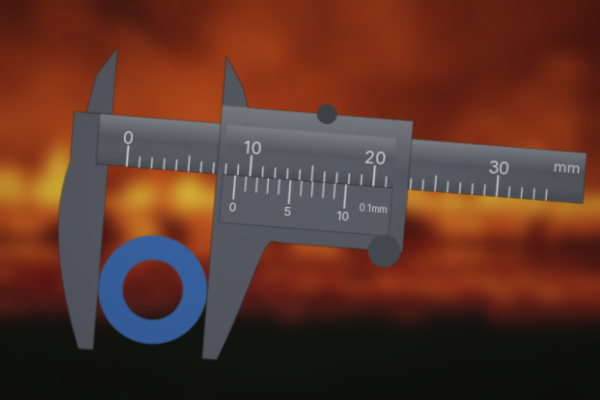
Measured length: mm 8.8
